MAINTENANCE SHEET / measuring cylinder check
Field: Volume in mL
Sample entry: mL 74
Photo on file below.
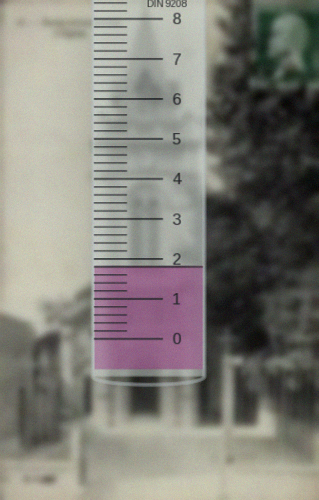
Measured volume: mL 1.8
